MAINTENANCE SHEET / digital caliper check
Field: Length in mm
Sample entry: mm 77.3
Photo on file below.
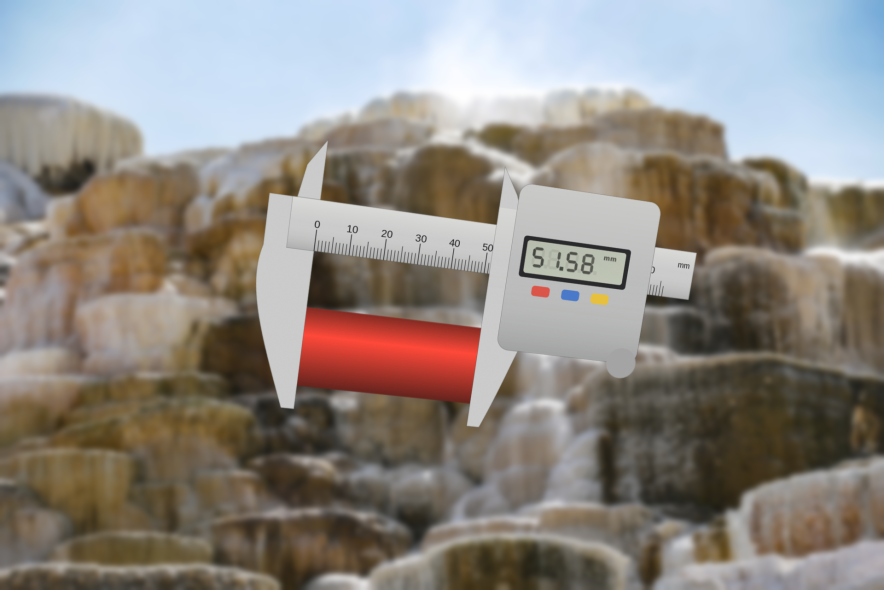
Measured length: mm 51.58
